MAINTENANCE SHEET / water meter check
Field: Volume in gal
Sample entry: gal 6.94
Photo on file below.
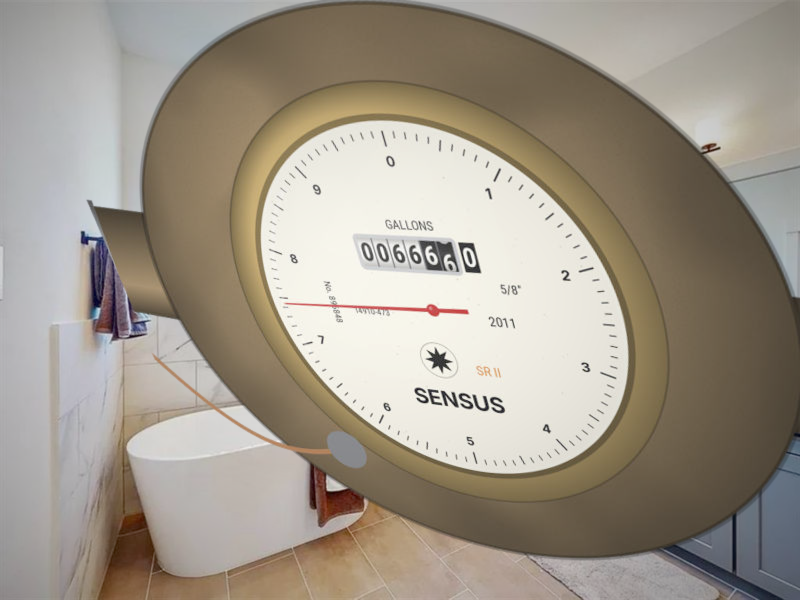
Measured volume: gal 66657.4
